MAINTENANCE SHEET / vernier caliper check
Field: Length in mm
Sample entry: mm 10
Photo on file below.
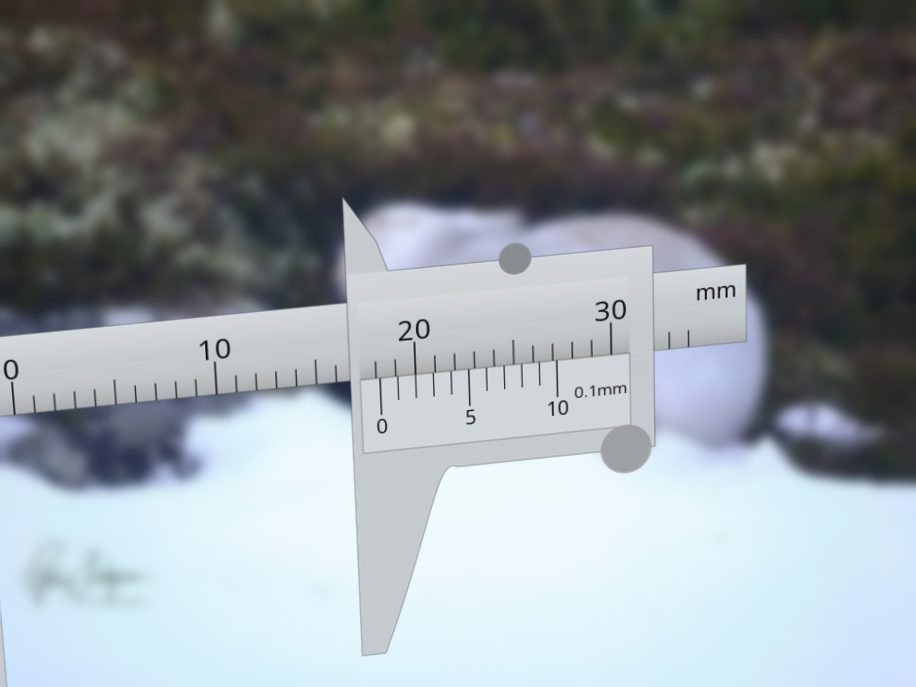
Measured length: mm 18.2
